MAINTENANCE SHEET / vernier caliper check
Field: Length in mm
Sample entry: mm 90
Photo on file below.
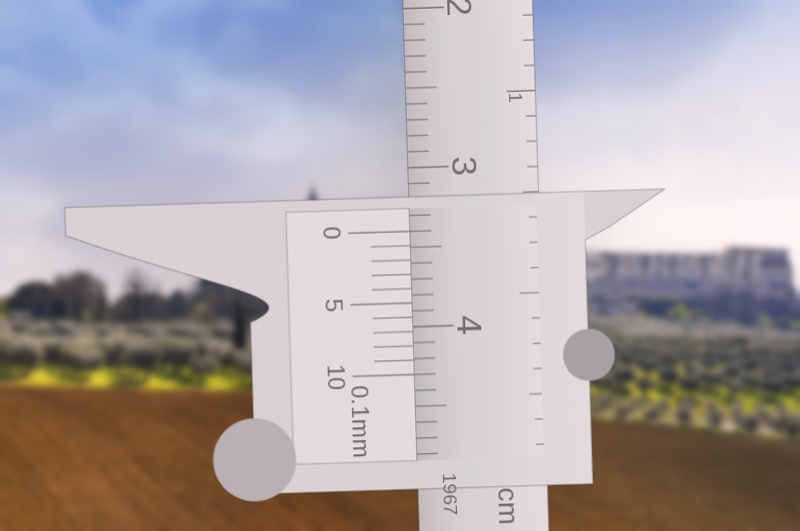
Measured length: mm 34.0
